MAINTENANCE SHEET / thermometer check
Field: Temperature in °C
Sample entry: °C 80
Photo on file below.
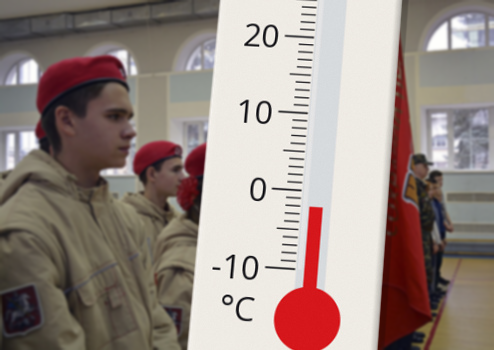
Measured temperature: °C -2
